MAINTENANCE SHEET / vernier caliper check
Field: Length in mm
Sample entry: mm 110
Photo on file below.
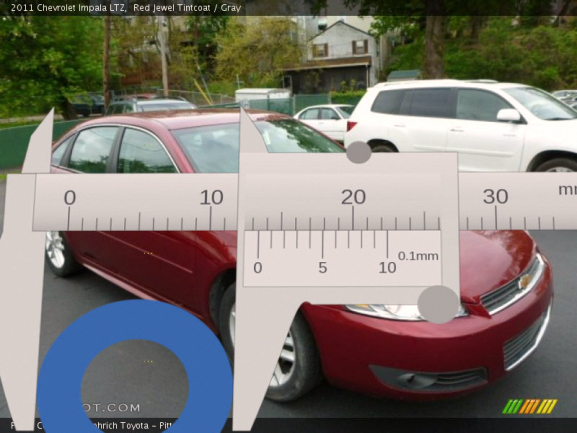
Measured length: mm 13.4
